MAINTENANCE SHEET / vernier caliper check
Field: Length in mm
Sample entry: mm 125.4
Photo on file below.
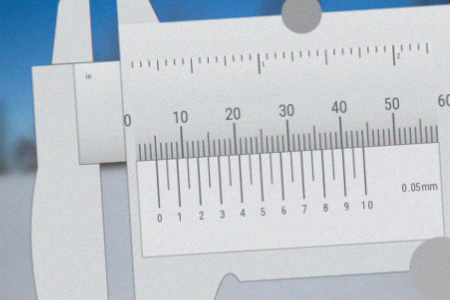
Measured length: mm 5.0
